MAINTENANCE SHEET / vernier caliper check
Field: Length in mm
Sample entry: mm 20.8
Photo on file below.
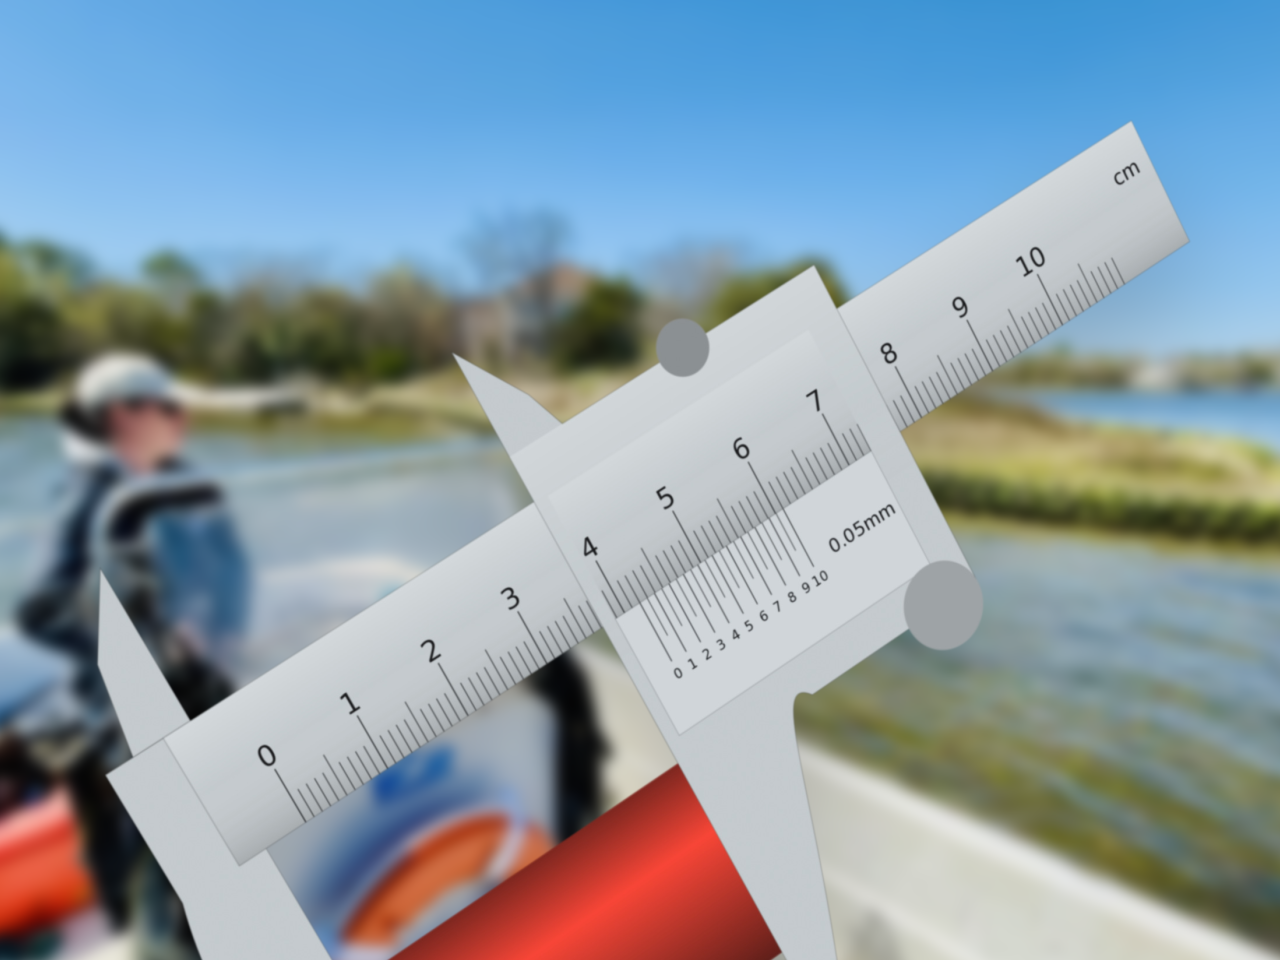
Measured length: mm 42.0
